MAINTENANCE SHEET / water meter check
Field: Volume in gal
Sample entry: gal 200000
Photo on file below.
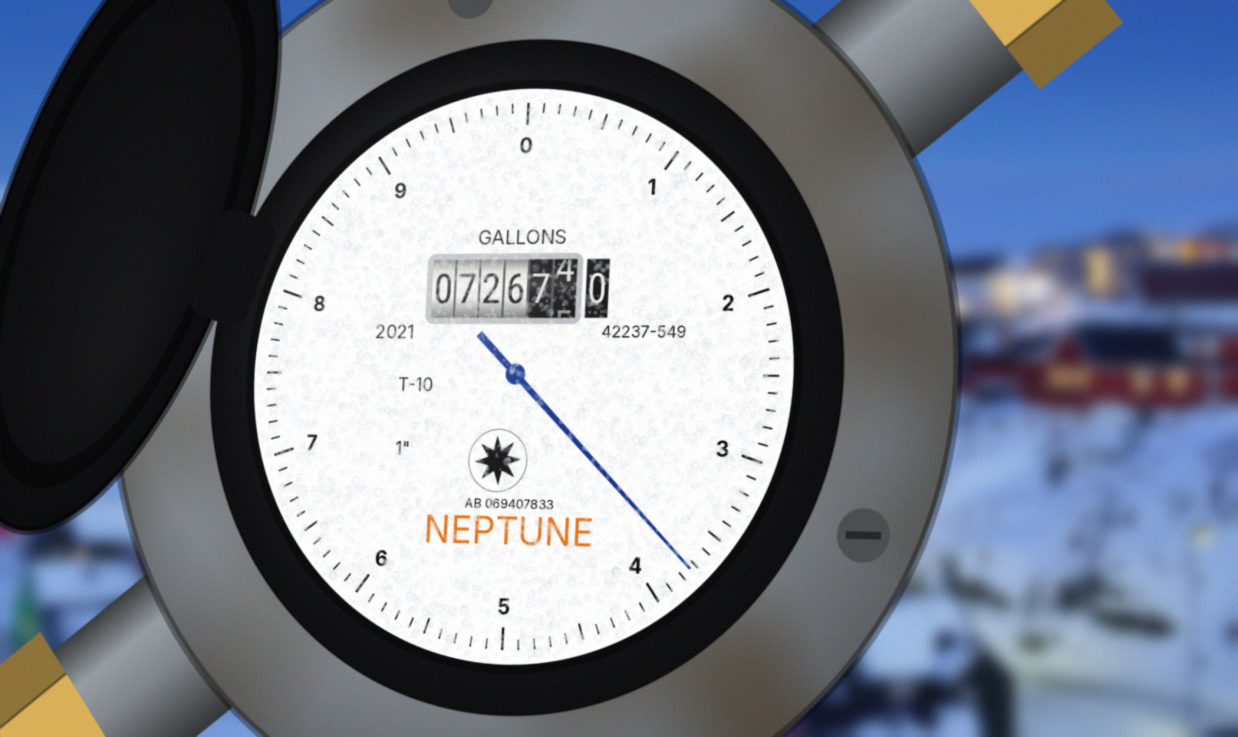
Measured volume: gal 726743.7
